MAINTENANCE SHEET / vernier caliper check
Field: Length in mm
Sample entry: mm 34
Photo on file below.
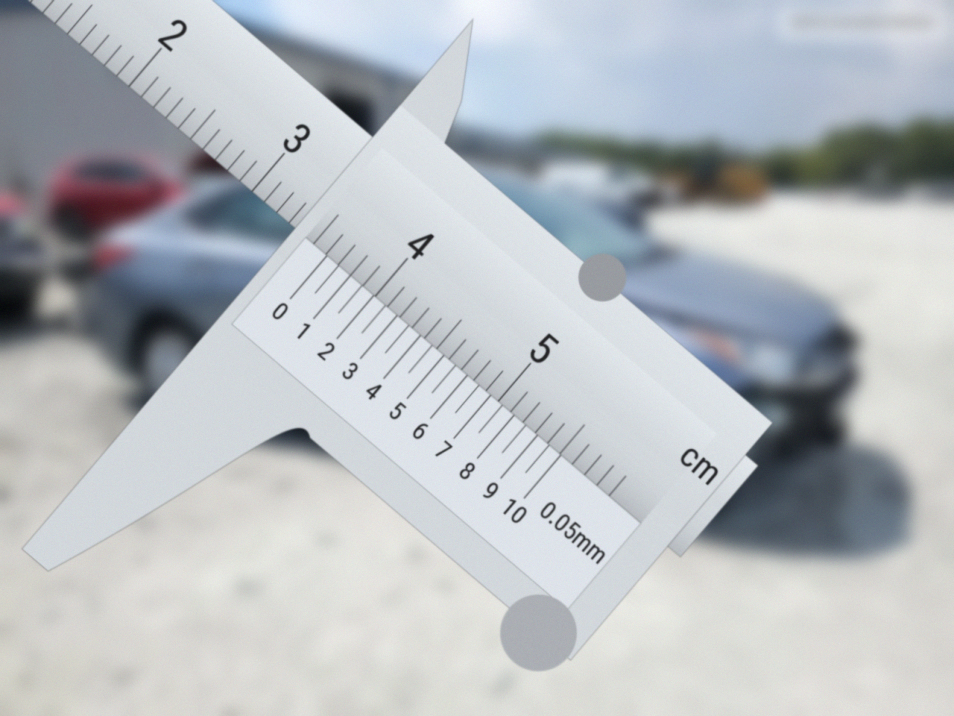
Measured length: mm 36.1
